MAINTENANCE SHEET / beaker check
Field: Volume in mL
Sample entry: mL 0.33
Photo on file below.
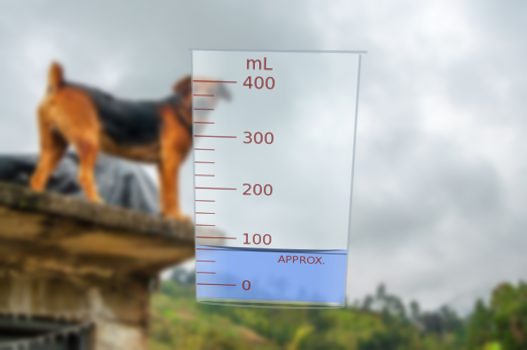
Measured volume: mL 75
